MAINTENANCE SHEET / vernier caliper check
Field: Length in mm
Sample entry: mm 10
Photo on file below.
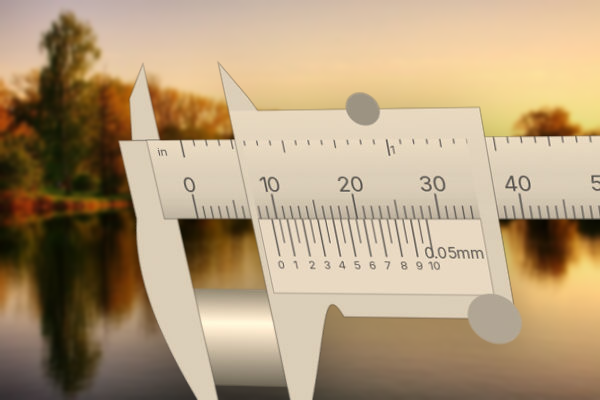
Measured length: mm 9.4
